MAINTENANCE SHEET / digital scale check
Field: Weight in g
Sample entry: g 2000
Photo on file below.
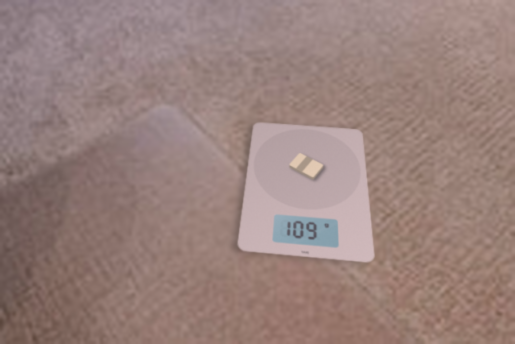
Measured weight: g 109
